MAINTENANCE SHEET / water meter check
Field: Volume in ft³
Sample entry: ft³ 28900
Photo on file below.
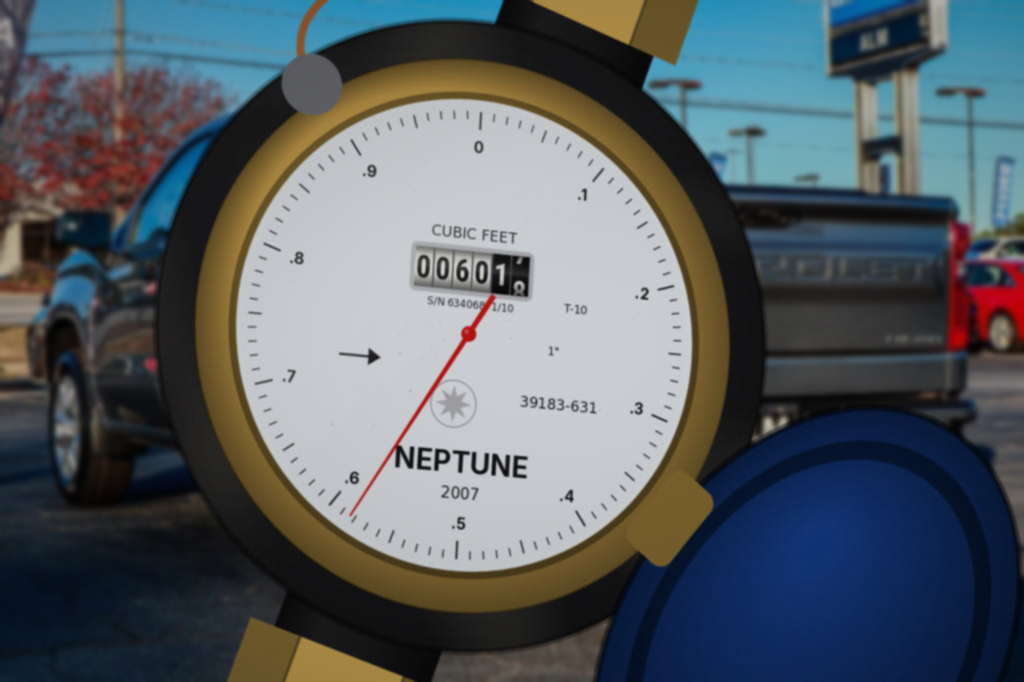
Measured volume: ft³ 6017.58
